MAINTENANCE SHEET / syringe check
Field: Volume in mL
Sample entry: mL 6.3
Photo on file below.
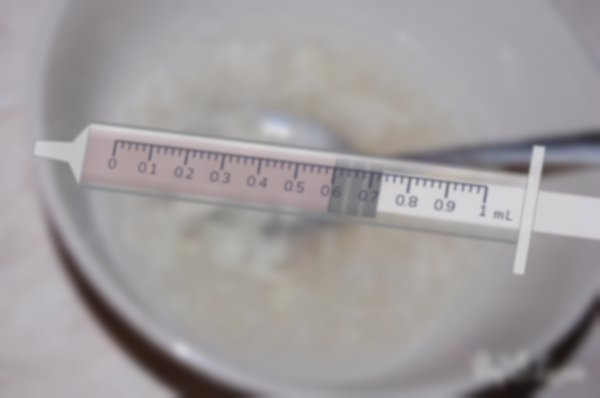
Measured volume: mL 0.6
